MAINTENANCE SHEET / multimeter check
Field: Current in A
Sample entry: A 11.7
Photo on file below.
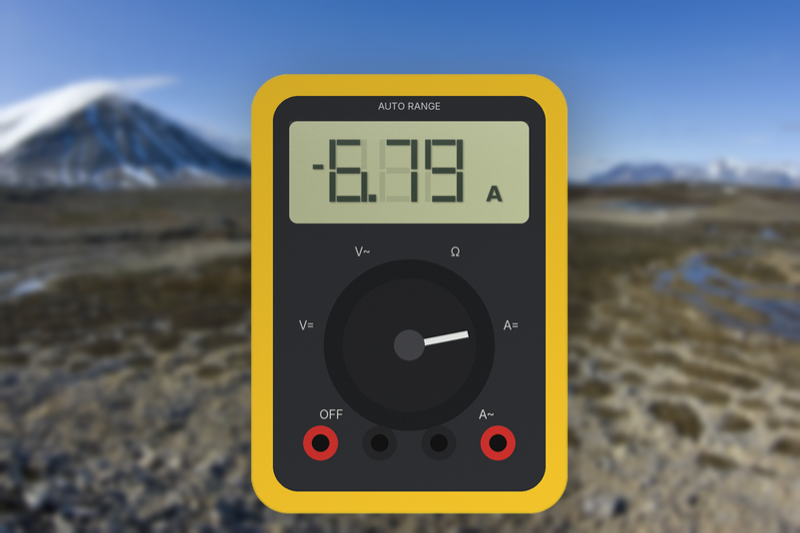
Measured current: A -6.79
